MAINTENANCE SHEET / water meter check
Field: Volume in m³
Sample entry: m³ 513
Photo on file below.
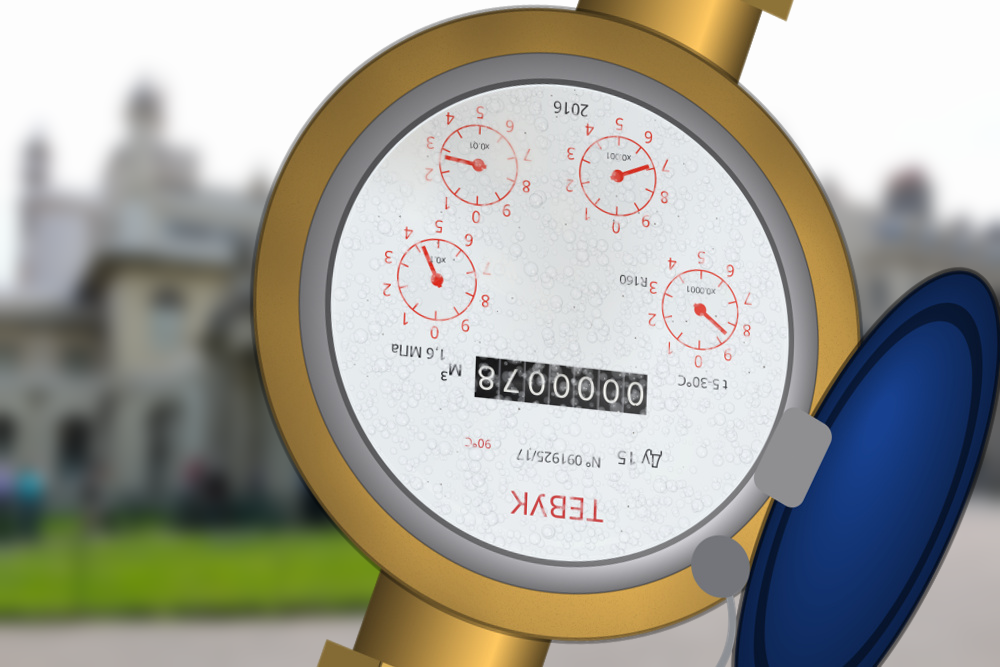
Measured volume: m³ 78.4268
